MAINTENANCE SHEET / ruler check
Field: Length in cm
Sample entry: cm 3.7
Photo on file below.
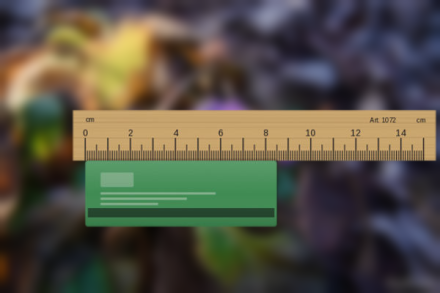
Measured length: cm 8.5
